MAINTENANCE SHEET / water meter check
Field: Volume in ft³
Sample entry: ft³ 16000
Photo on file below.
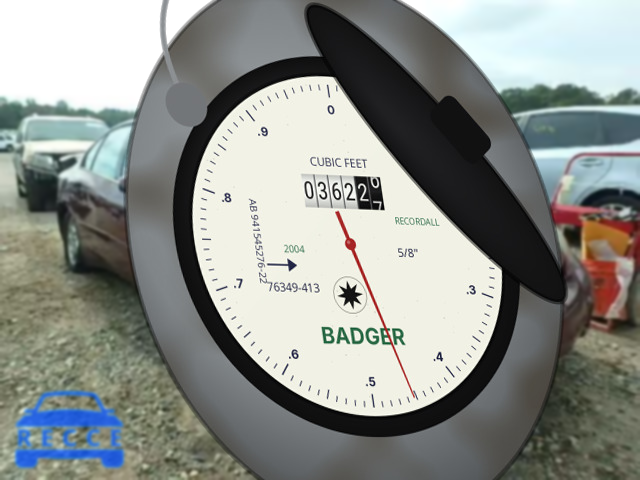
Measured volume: ft³ 36226.45
